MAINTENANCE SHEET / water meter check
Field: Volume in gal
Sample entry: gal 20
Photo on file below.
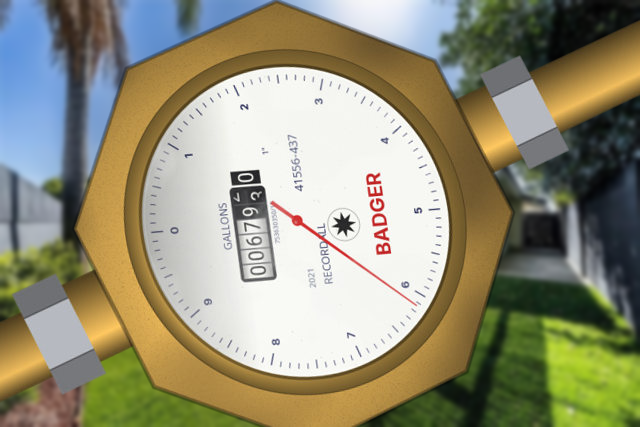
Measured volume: gal 67926.1
